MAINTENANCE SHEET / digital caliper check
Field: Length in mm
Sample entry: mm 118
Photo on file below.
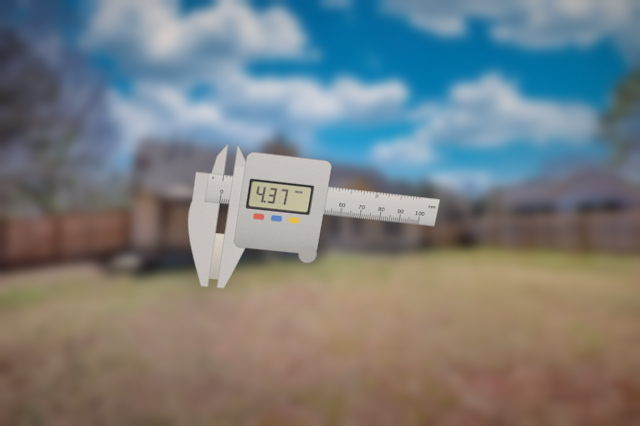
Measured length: mm 4.37
